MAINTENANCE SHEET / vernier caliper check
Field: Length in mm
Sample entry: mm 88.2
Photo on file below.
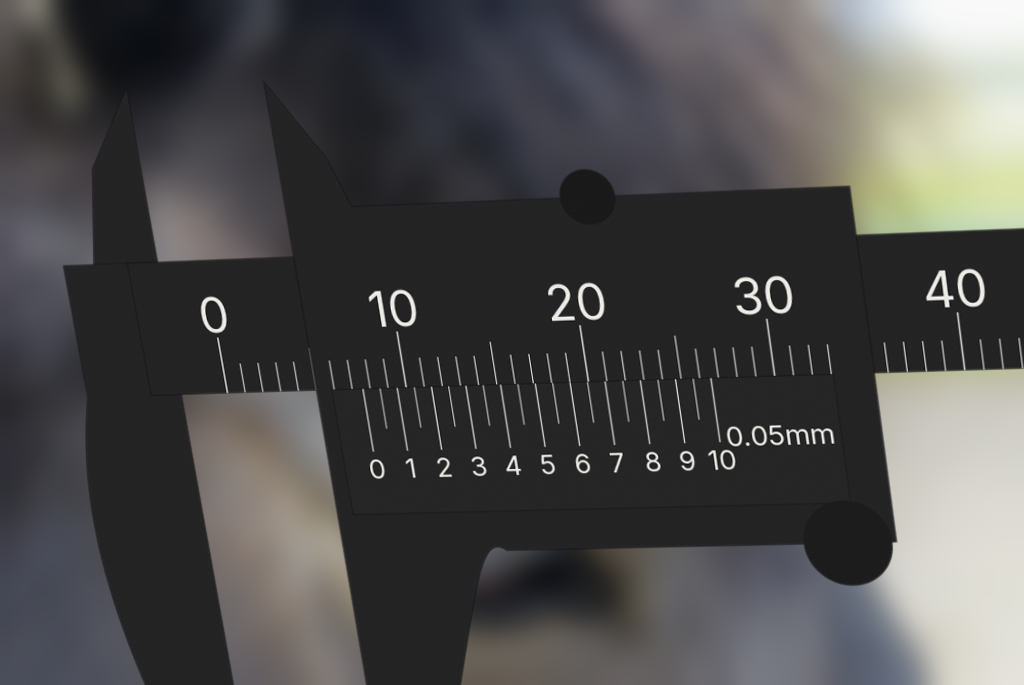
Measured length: mm 7.6
